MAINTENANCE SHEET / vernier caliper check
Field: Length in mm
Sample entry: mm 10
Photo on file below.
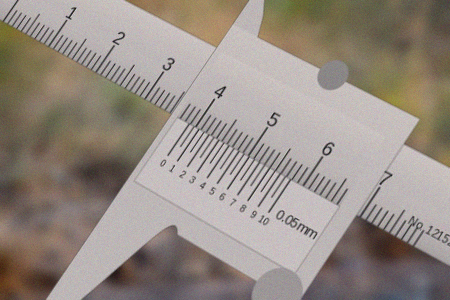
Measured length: mm 38.8
